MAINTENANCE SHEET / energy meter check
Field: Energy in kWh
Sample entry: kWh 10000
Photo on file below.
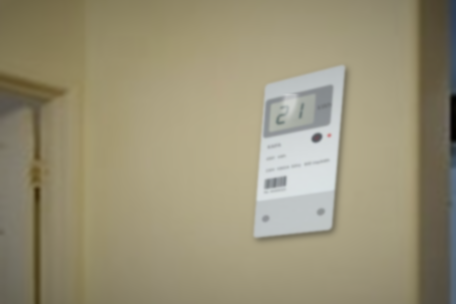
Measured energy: kWh 21
